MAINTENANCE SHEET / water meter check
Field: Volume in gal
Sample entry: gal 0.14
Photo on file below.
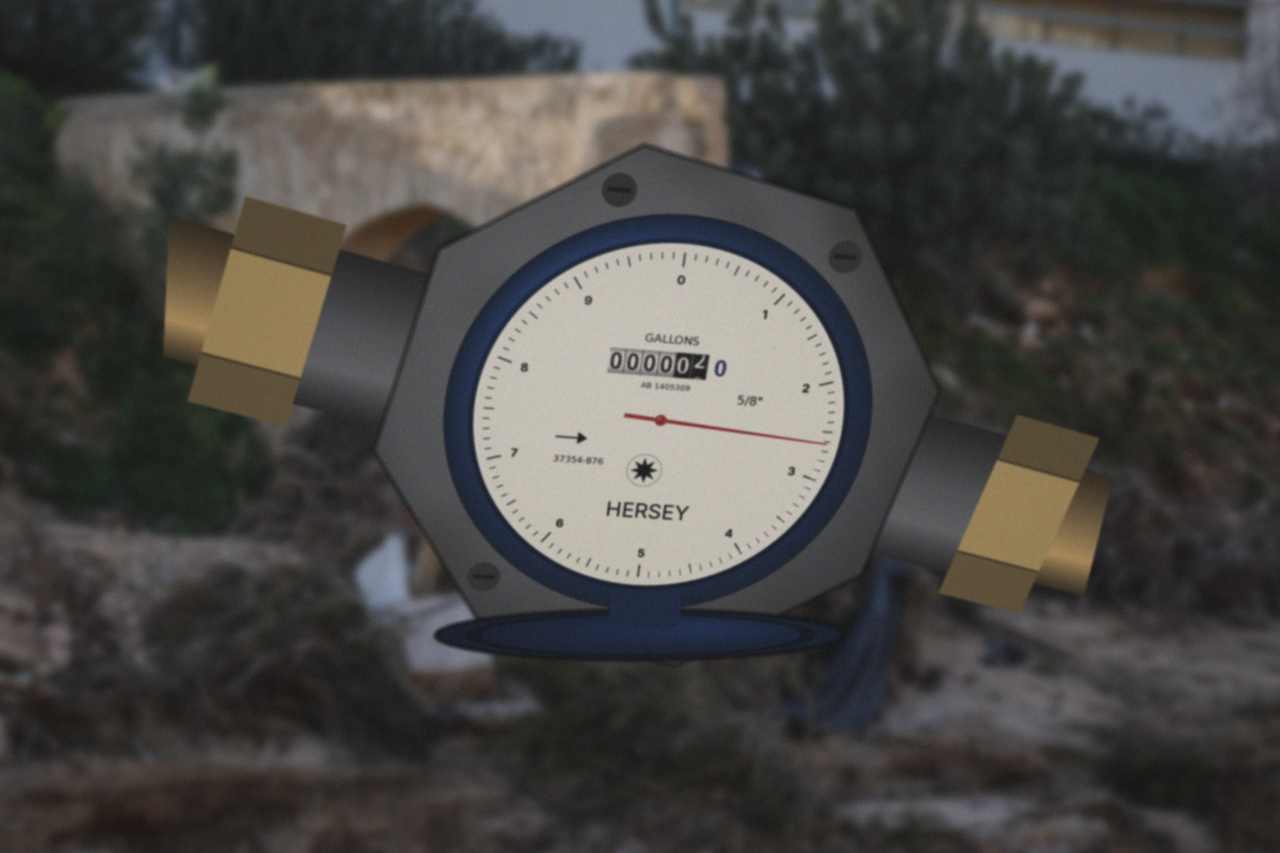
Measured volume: gal 22.6
